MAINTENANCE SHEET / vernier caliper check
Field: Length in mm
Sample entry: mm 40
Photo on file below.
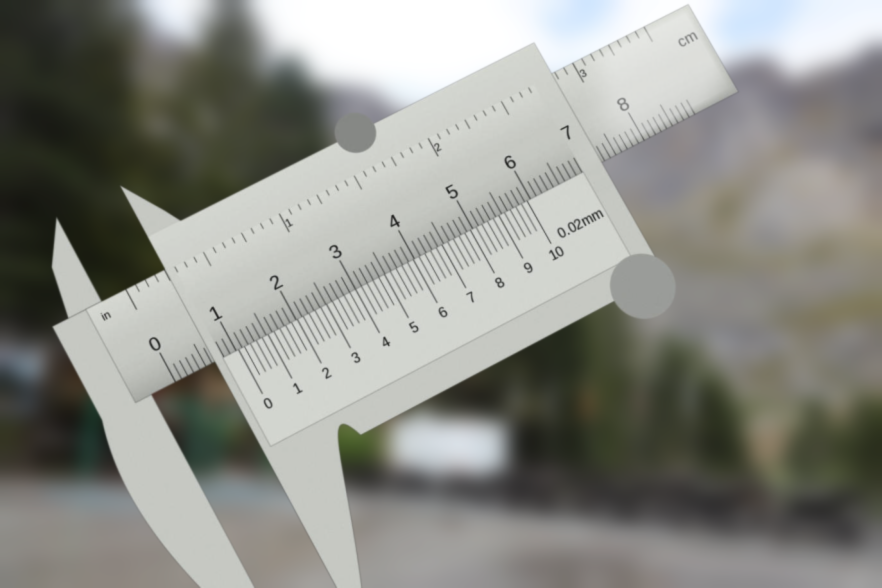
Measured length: mm 10.4
